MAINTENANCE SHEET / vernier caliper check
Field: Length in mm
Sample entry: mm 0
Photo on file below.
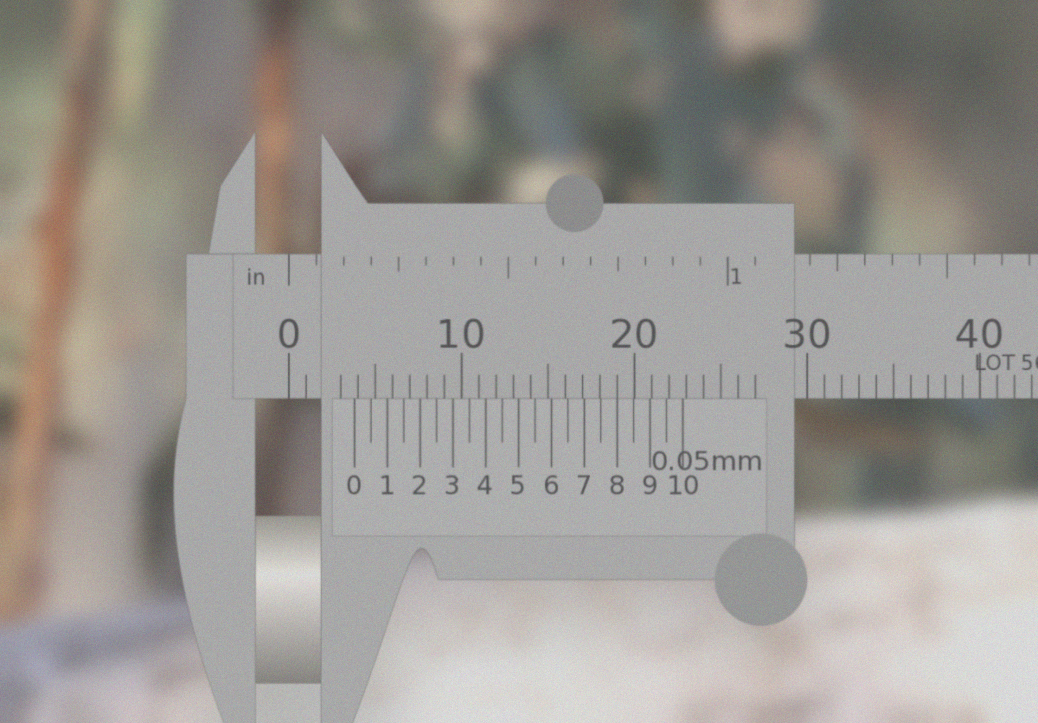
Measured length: mm 3.8
